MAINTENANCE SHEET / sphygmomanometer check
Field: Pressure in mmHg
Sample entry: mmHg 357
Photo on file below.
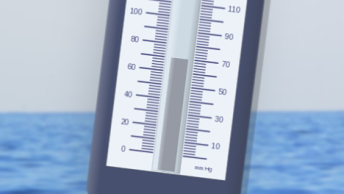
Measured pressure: mmHg 70
